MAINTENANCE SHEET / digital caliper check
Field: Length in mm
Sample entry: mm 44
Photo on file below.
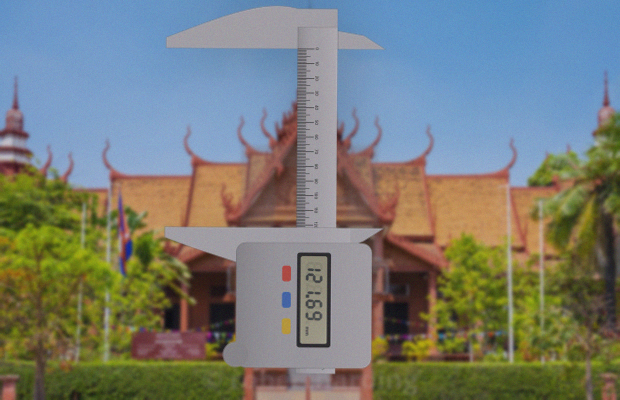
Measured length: mm 121.69
